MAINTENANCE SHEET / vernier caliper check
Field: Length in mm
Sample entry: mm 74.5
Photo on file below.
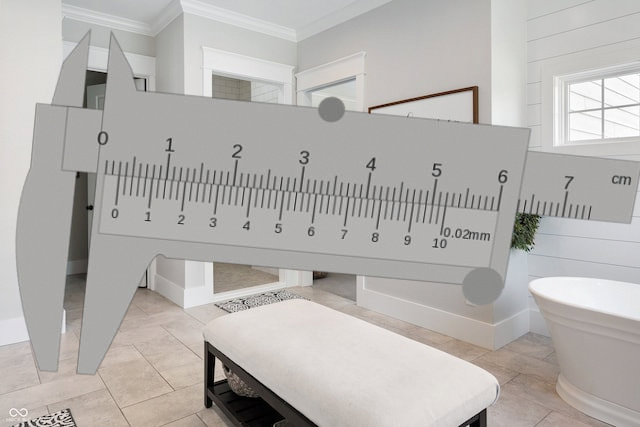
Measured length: mm 3.0
